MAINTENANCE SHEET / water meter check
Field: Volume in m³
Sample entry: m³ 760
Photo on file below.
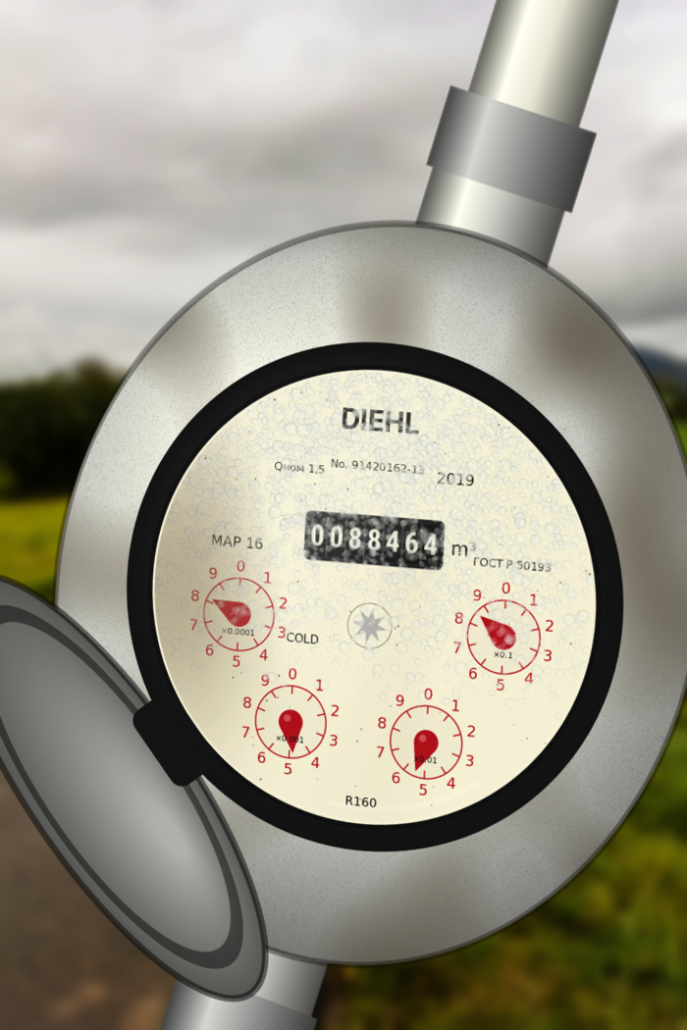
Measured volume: m³ 88464.8548
